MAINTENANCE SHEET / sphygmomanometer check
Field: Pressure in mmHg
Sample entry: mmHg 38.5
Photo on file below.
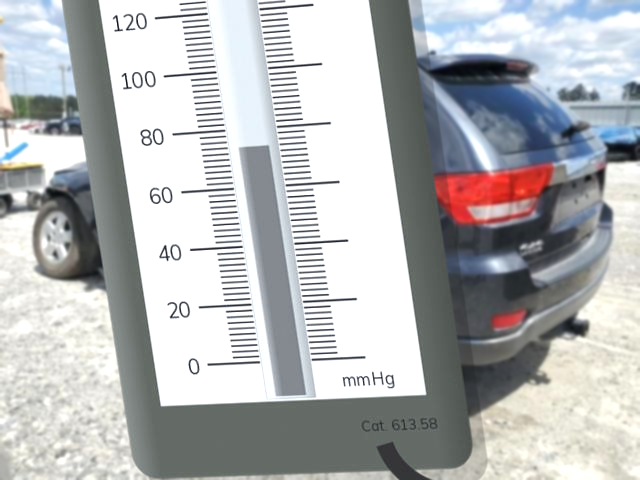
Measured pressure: mmHg 74
